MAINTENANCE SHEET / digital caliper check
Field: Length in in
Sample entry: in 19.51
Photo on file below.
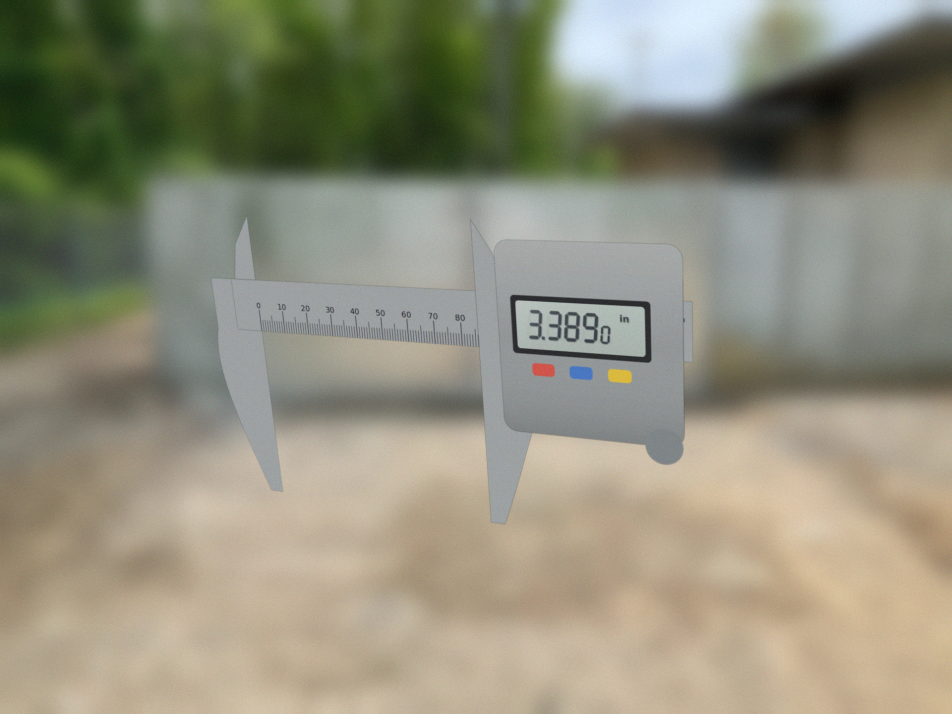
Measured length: in 3.3890
